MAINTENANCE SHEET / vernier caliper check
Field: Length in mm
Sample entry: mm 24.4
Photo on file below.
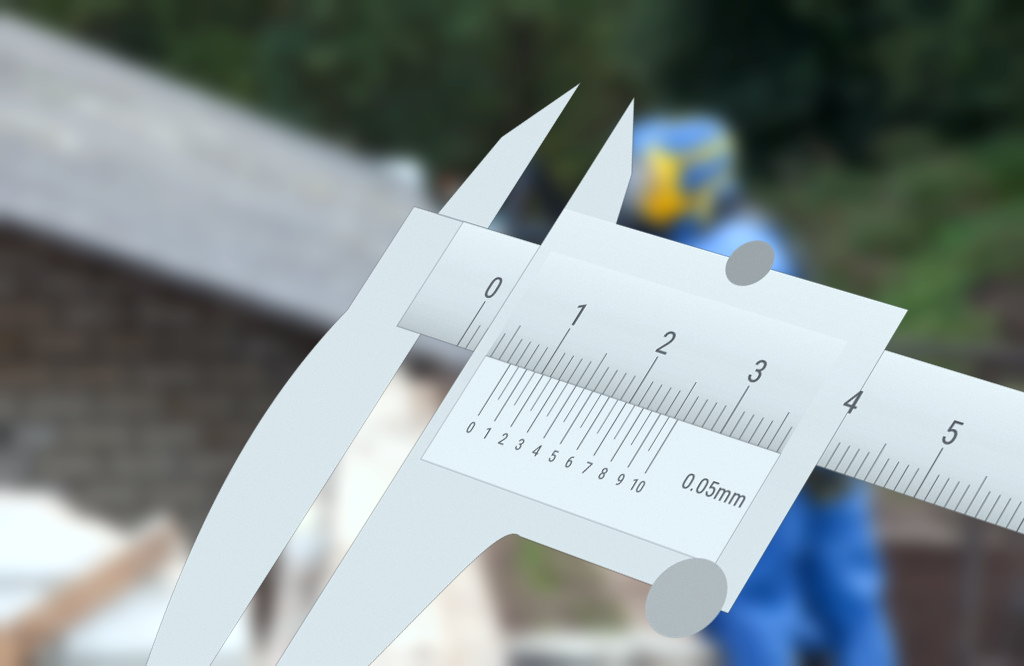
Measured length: mm 6.4
